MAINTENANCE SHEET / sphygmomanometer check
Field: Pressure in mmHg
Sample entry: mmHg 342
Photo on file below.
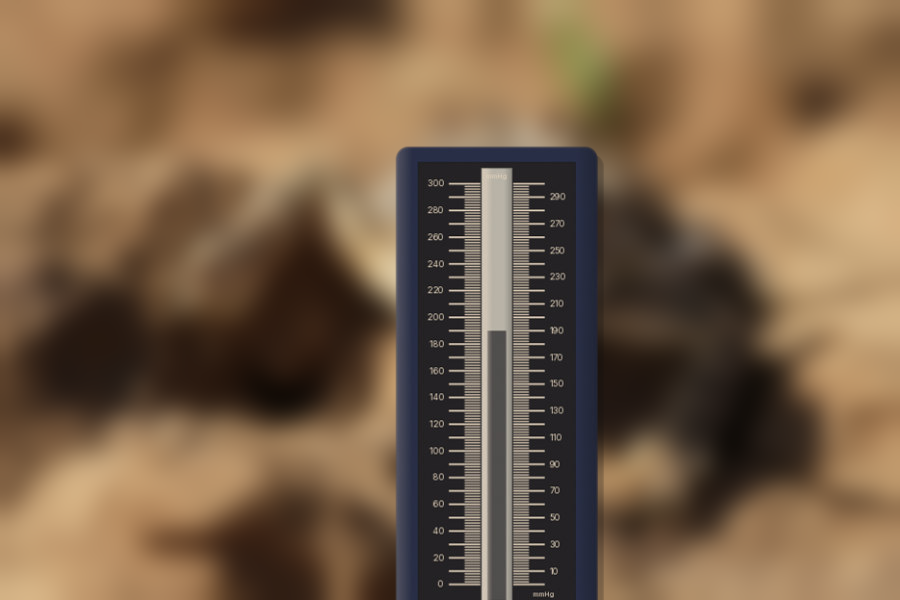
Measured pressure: mmHg 190
